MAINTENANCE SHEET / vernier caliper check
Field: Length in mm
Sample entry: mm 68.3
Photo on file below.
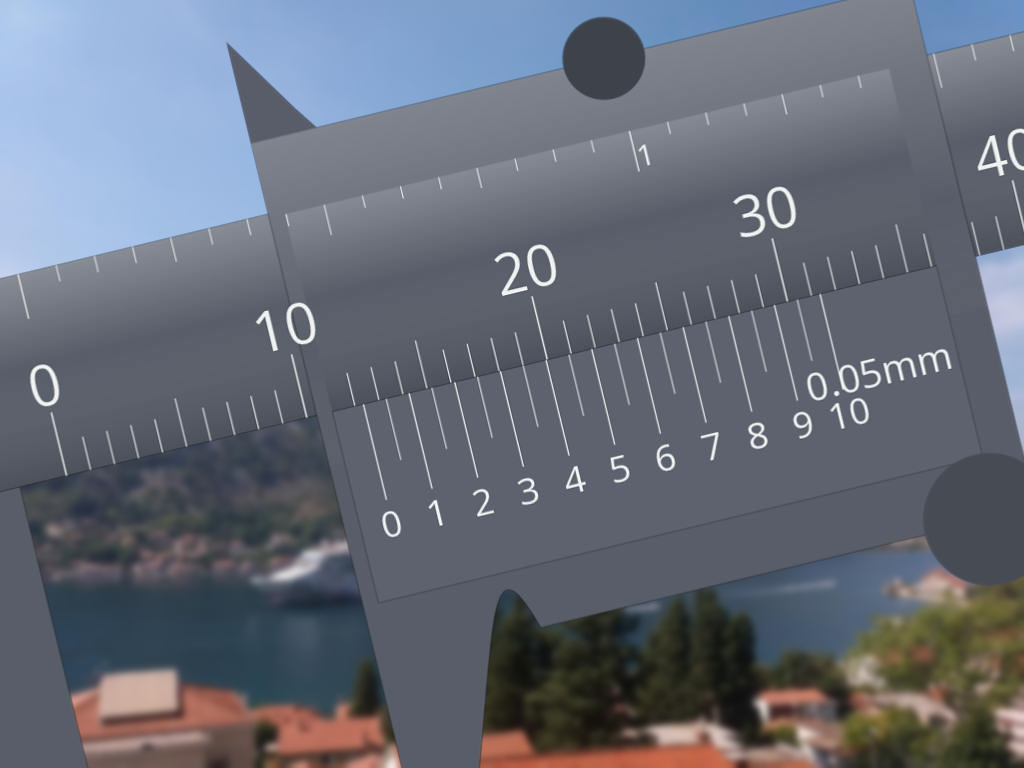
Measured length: mm 12.35
